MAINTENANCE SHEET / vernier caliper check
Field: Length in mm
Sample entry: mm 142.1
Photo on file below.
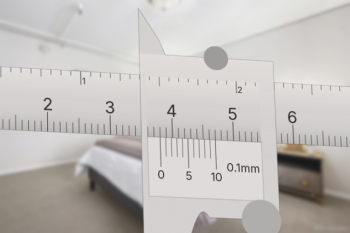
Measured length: mm 38.0
